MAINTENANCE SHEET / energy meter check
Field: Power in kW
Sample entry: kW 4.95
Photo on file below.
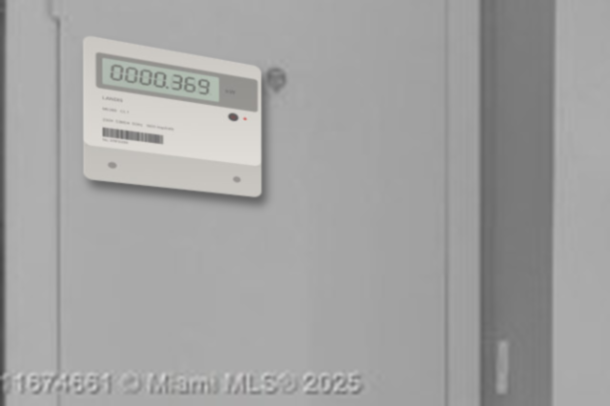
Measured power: kW 0.369
